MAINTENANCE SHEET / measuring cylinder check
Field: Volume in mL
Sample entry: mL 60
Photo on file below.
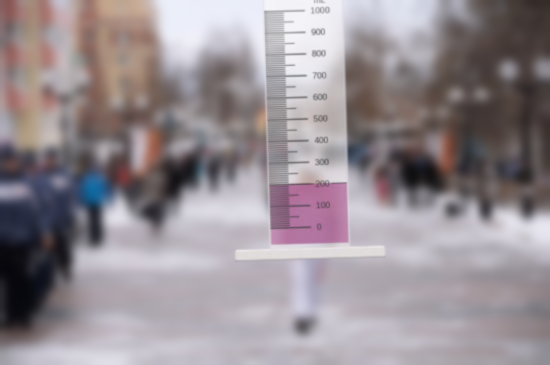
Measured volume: mL 200
